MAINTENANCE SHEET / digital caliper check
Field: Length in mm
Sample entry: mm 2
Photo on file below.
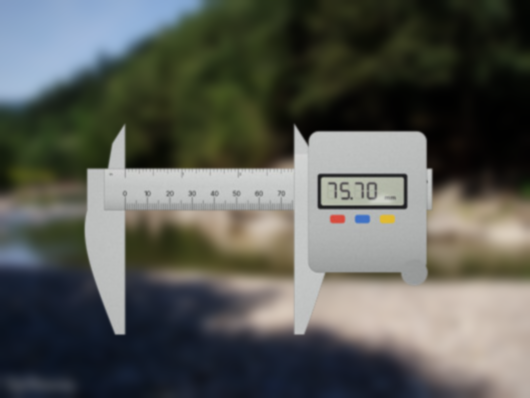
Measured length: mm 75.70
